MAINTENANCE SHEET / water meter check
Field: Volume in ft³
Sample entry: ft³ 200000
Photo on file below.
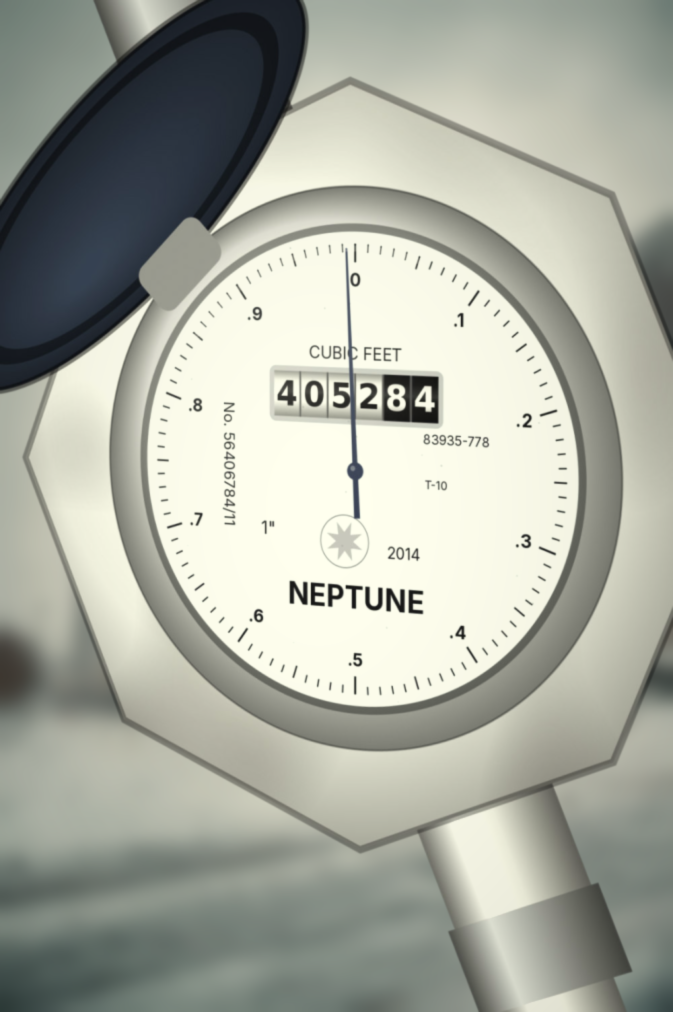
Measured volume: ft³ 405283.99
